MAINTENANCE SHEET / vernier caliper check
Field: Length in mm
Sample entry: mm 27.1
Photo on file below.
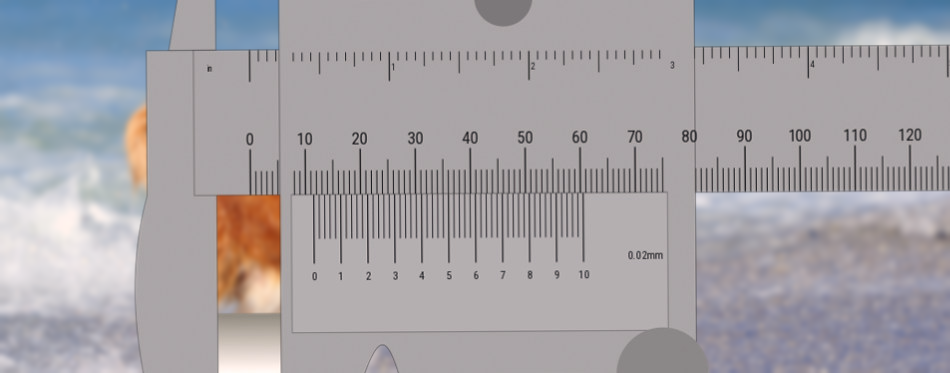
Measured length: mm 11.5
